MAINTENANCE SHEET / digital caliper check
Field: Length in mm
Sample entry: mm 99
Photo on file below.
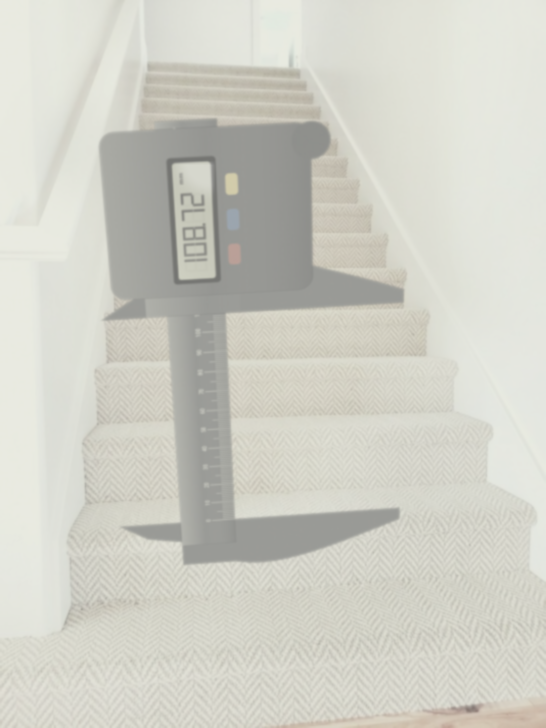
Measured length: mm 108.72
